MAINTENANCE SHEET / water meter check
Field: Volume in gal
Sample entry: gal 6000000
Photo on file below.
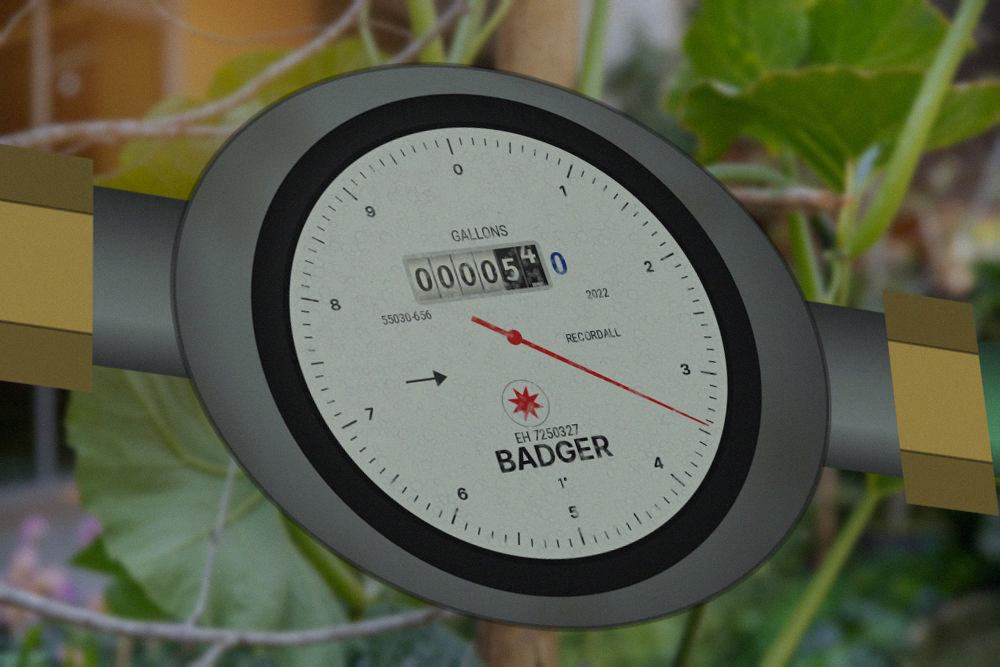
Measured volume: gal 543.4
